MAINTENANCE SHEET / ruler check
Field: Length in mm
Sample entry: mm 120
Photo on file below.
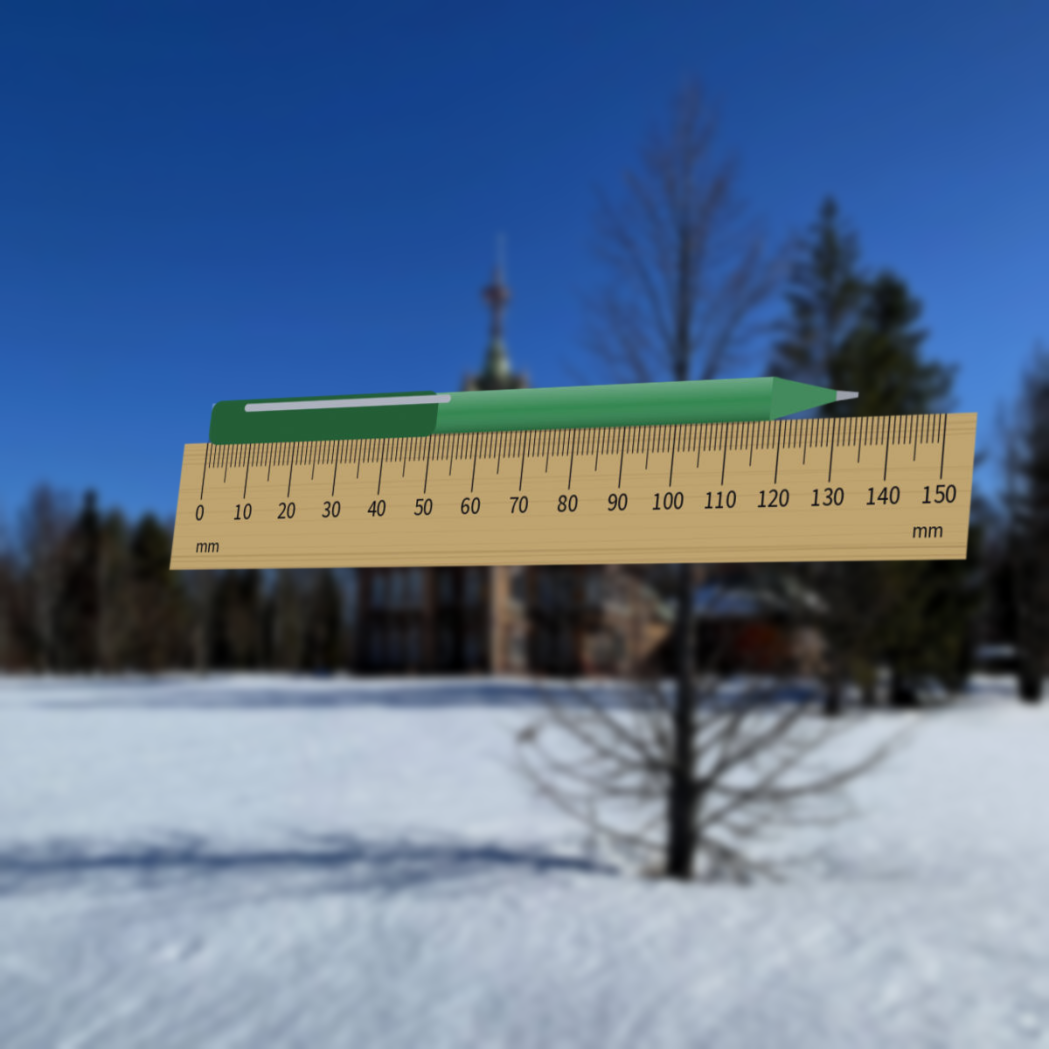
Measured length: mm 134
